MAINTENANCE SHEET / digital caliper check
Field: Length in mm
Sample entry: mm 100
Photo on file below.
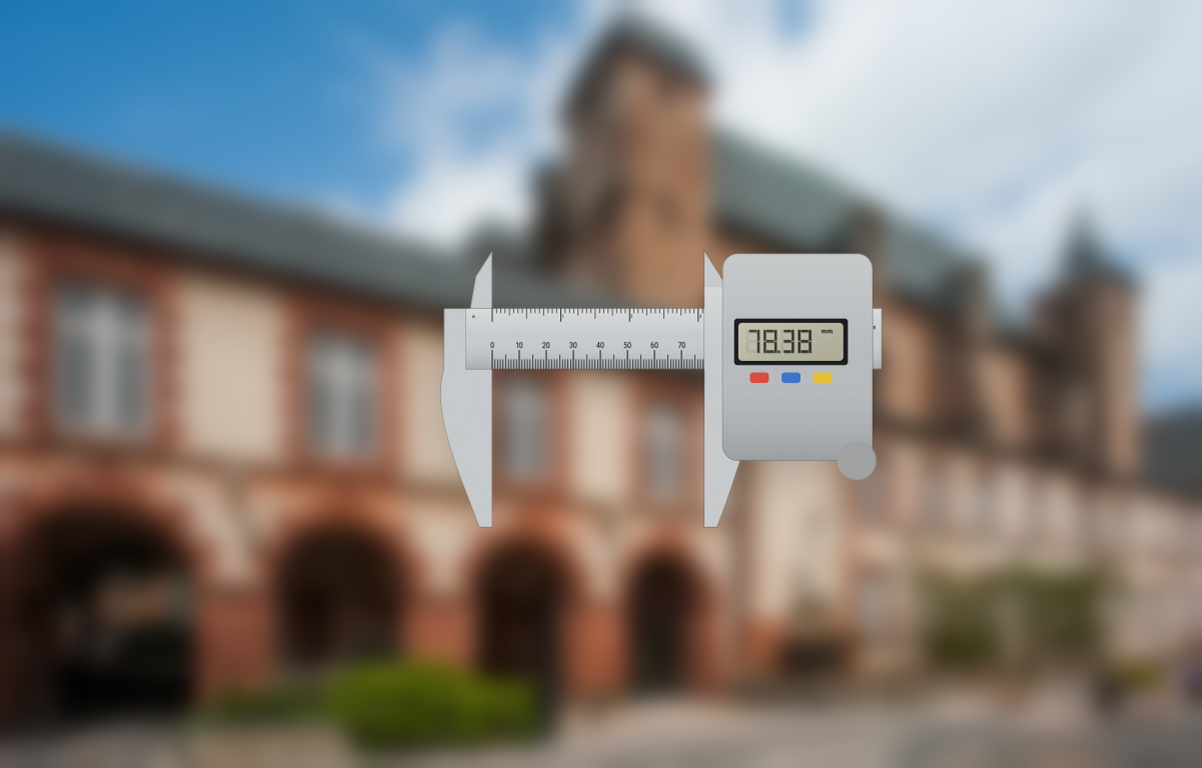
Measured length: mm 78.38
